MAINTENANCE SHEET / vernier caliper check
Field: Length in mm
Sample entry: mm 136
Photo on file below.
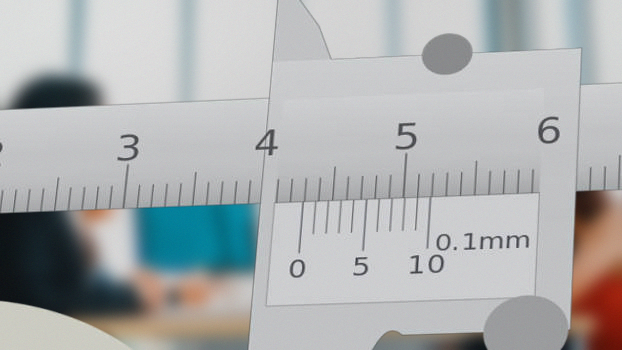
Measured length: mm 42.9
